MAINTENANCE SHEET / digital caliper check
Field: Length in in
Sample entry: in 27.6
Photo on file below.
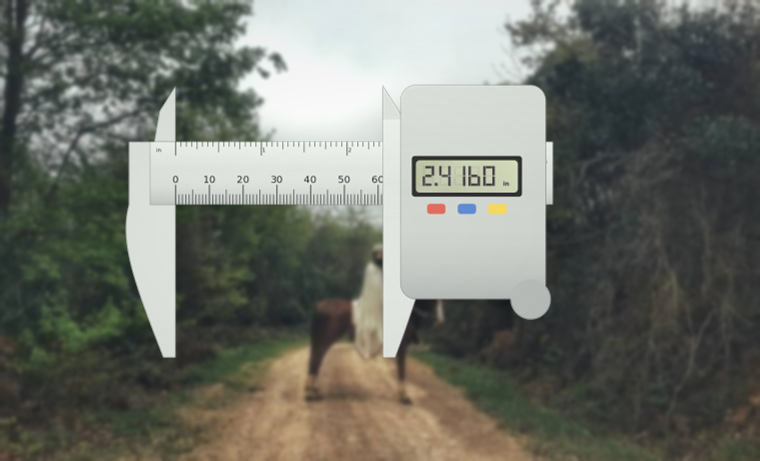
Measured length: in 2.4160
